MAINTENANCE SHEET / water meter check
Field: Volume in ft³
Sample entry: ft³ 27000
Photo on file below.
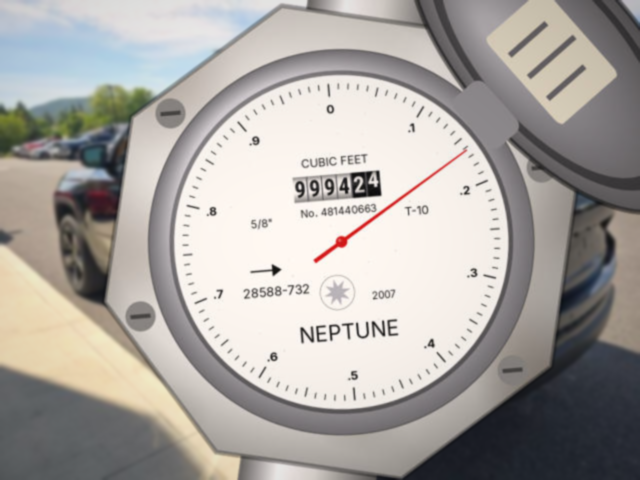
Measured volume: ft³ 999424.16
